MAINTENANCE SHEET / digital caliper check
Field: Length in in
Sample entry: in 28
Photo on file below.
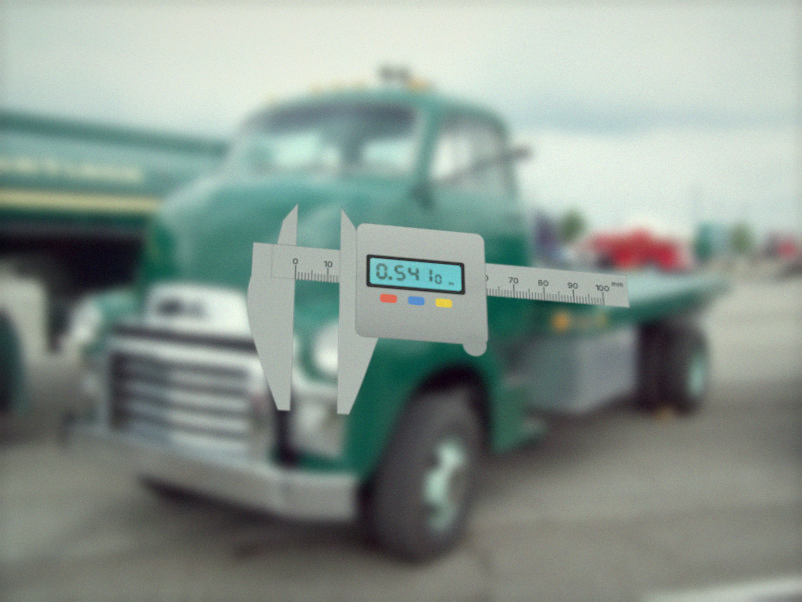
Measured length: in 0.5410
